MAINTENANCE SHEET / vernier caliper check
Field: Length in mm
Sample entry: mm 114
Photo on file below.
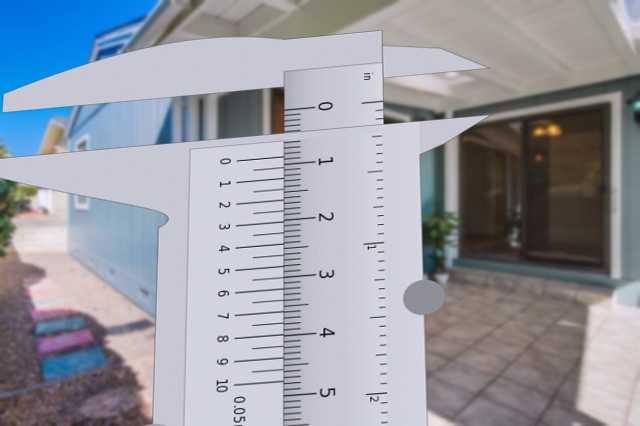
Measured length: mm 8.6
